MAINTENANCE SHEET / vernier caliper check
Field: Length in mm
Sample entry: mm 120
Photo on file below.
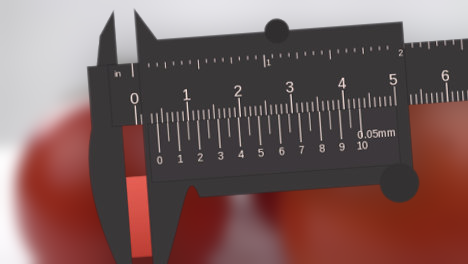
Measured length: mm 4.0
